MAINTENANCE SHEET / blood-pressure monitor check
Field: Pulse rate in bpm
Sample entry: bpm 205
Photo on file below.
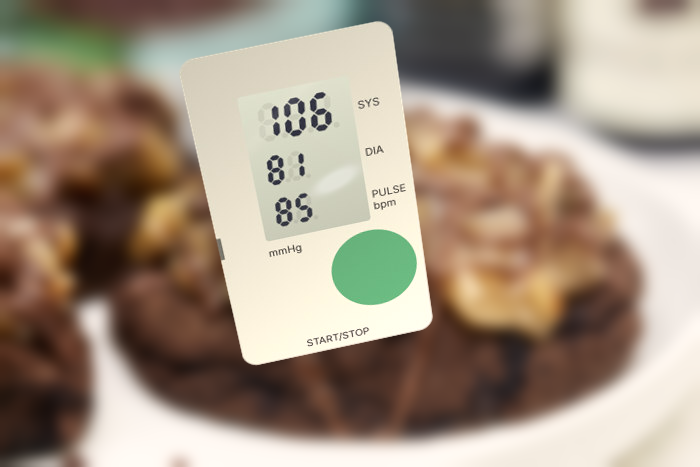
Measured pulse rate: bpm 85
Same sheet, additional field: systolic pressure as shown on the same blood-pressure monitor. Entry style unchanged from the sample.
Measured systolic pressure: mmHg 106
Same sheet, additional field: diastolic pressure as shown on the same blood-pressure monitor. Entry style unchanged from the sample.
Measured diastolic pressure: mmHg 81
